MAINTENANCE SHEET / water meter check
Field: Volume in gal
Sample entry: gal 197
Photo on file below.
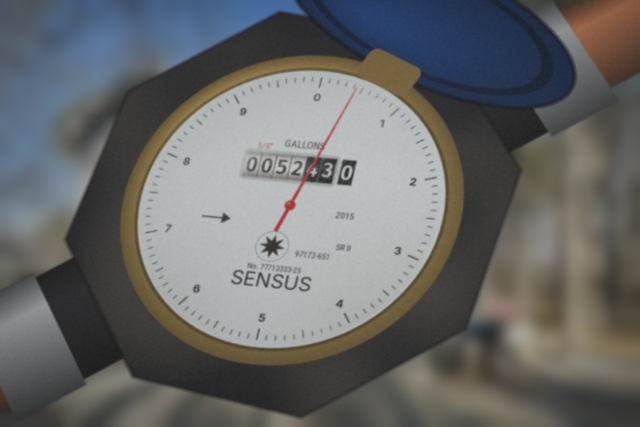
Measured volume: gal 52430.4
